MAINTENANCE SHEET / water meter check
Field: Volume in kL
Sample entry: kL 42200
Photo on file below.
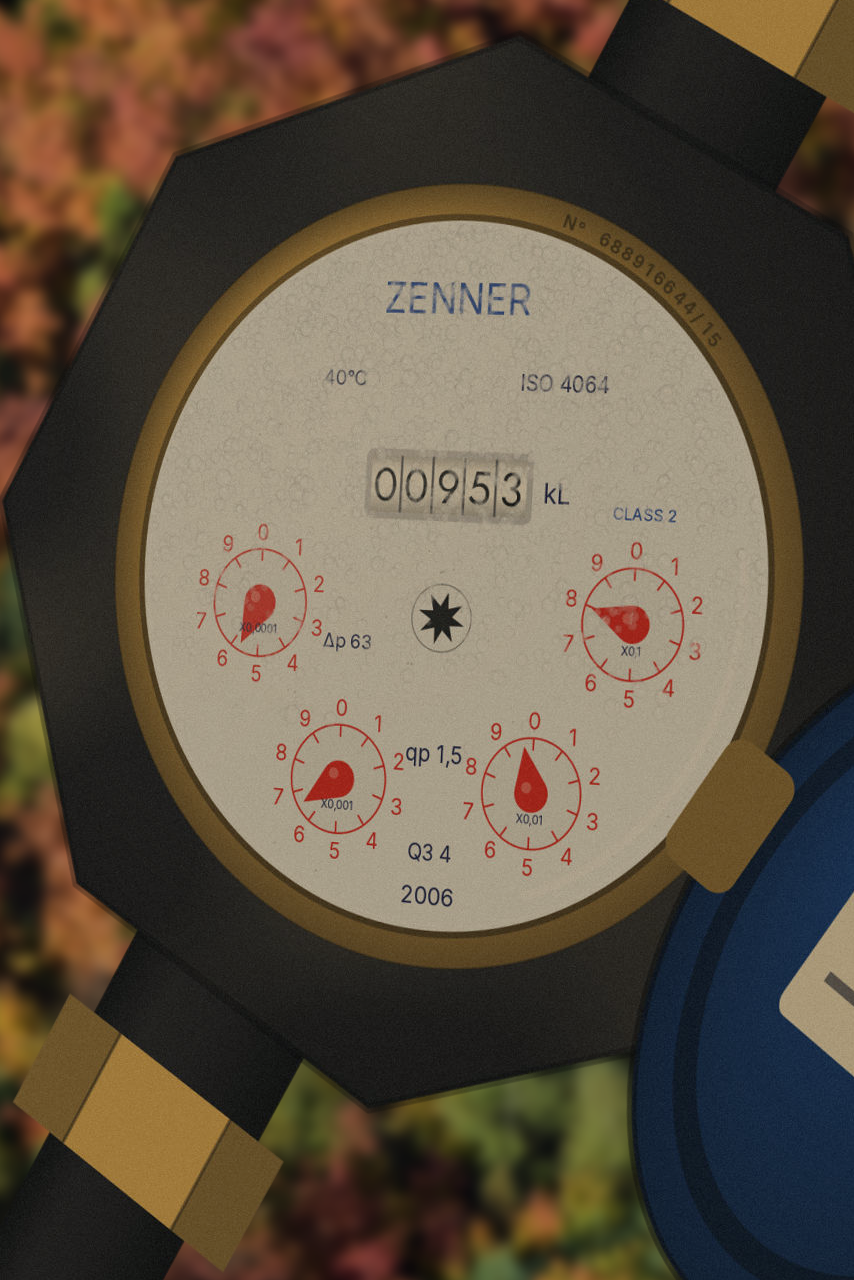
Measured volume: kL 953.7965
